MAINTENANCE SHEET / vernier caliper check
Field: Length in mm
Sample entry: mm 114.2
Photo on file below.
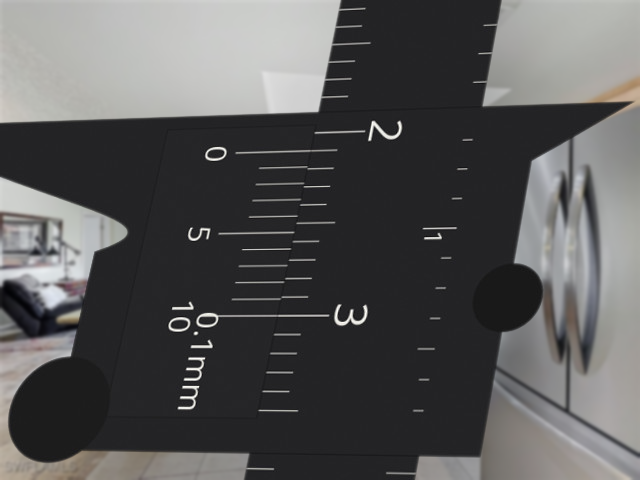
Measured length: mm 21.0
